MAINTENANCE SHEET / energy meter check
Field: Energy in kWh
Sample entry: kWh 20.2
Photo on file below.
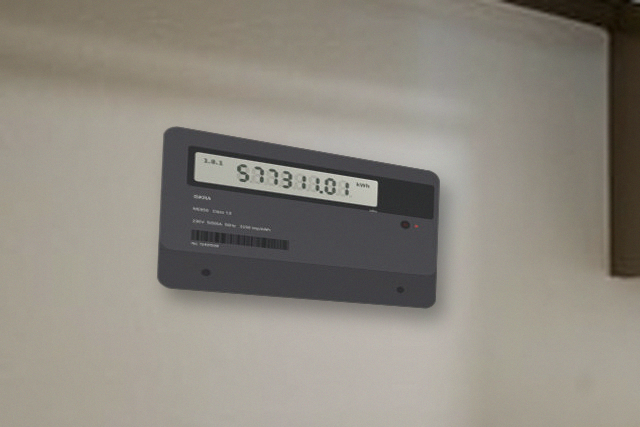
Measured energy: kWh 577311.01
